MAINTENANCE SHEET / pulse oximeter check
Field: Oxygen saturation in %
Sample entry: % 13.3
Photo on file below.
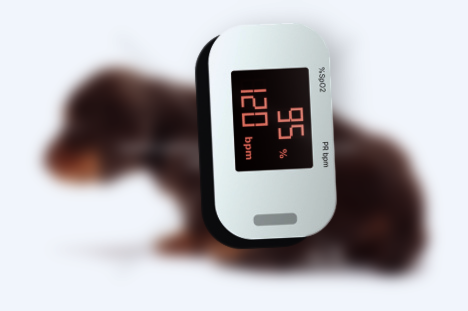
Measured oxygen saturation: % 95
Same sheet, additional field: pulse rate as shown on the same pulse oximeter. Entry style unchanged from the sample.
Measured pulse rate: bpm 120
